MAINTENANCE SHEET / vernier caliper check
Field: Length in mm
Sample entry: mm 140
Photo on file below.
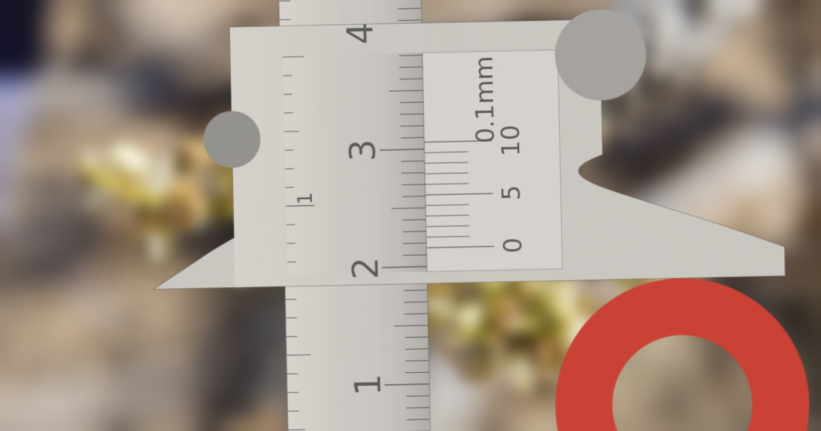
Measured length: mm 21.6
